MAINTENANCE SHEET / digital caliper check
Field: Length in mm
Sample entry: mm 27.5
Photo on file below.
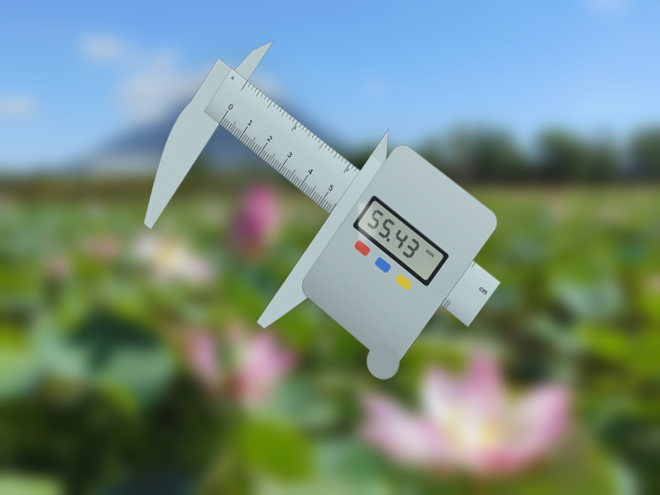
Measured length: mm 55.43
